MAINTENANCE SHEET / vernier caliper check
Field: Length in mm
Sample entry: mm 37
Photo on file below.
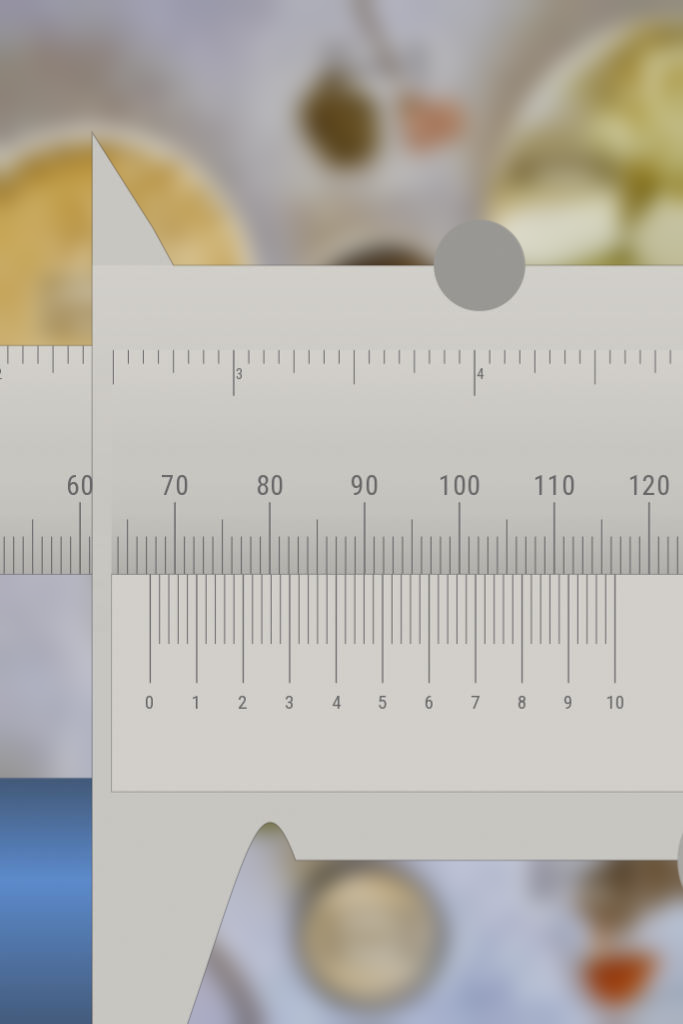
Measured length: mm 67.4
